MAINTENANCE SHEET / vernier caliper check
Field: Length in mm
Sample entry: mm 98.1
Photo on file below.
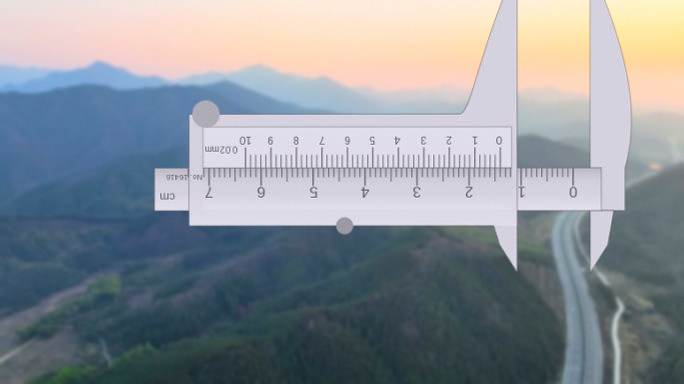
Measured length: mm 14.0
